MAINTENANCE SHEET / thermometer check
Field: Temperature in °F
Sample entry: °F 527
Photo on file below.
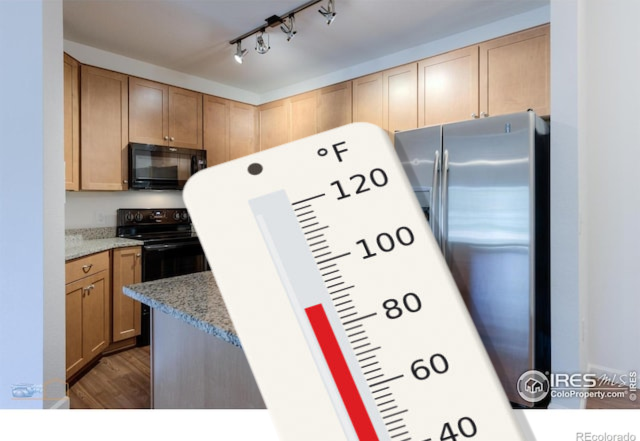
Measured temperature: °F 88
